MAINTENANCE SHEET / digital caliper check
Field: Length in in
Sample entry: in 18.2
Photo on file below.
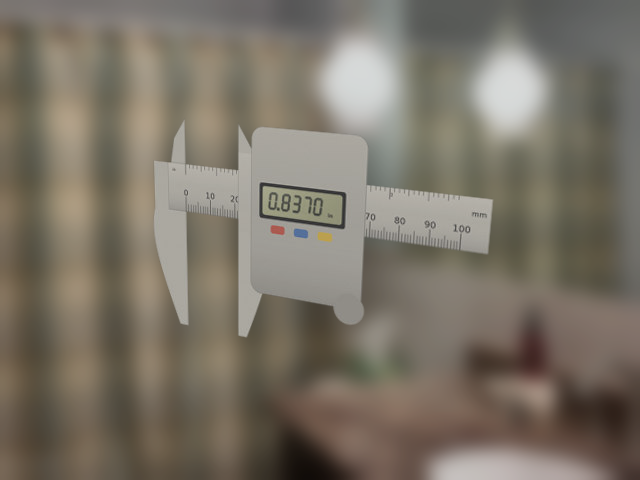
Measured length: in 0.8370
